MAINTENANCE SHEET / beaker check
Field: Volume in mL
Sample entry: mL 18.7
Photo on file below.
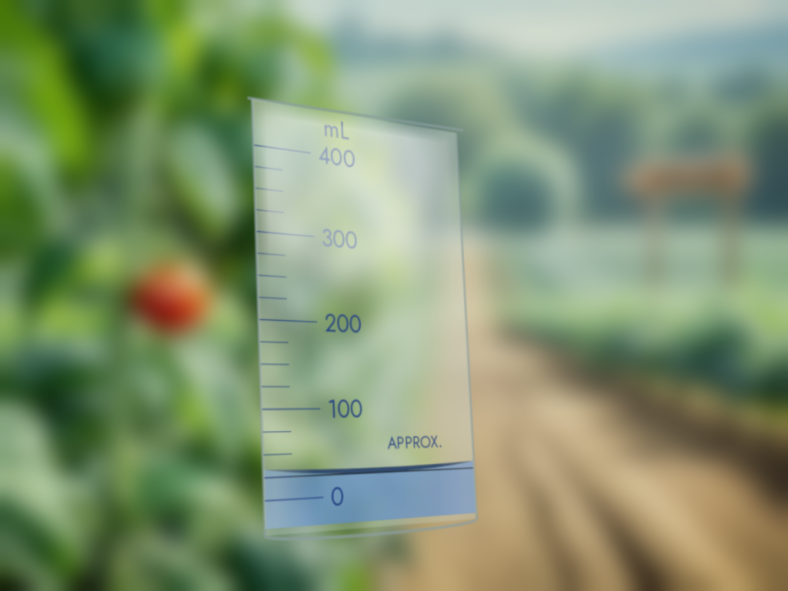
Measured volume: mL 25
